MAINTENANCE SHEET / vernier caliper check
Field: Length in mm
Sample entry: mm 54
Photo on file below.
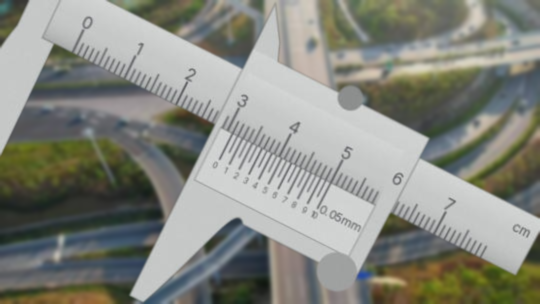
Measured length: mm 31.0
